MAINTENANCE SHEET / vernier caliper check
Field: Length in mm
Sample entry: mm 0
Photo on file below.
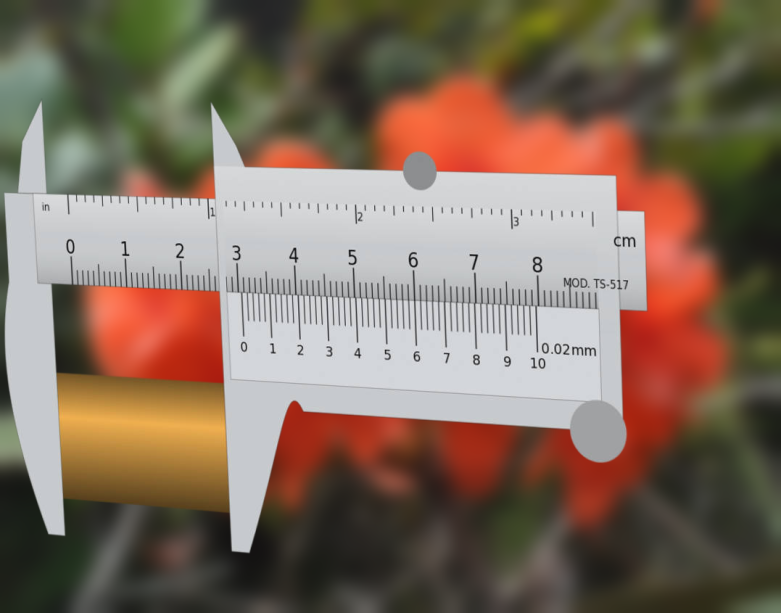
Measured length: mm 30.6
